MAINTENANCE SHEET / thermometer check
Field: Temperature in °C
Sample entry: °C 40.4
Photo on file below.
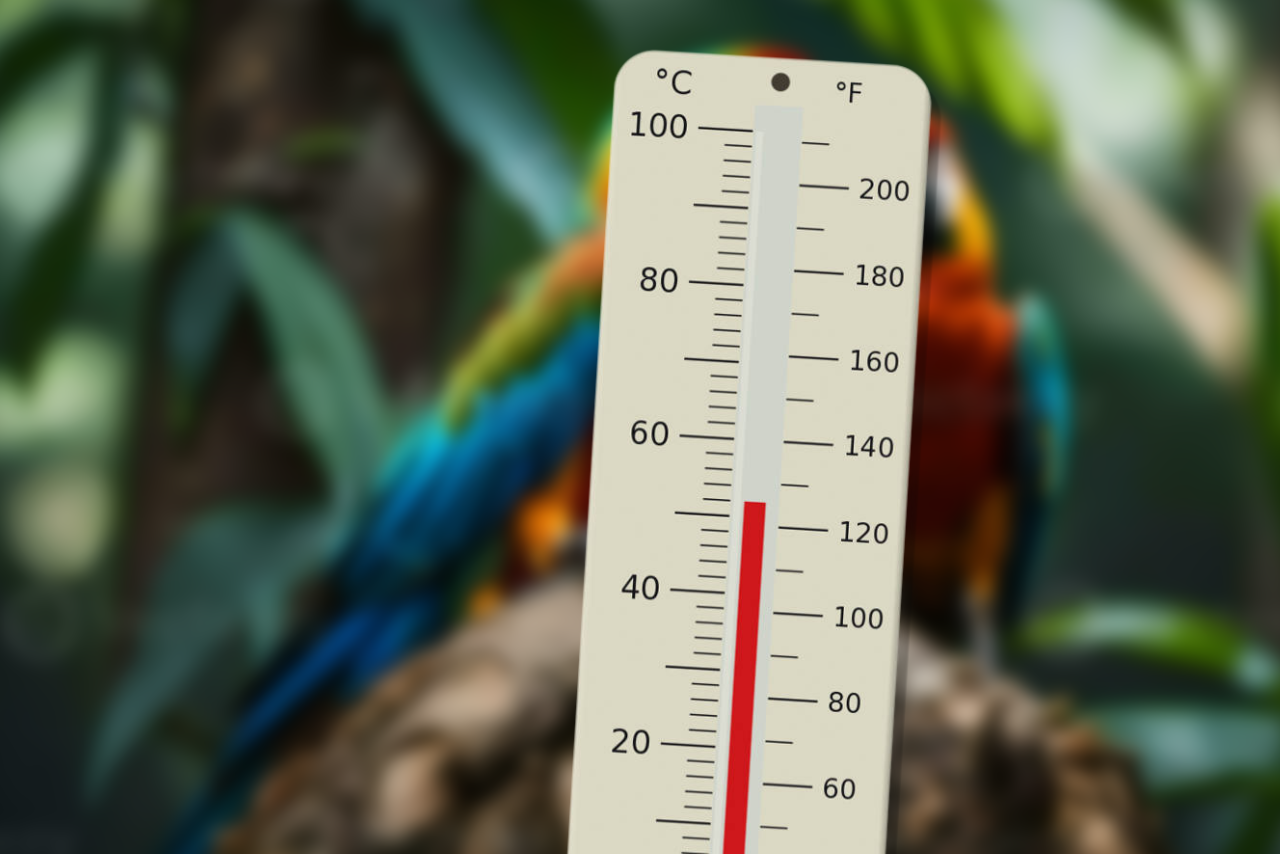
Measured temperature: °C 52
